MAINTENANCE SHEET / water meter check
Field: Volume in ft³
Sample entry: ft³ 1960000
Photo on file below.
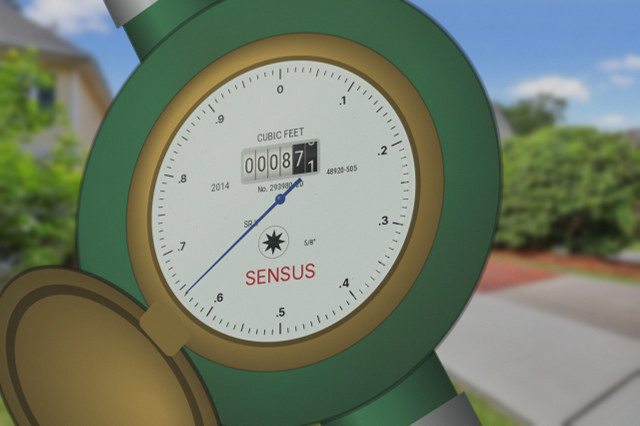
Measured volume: ft³ 870.64
